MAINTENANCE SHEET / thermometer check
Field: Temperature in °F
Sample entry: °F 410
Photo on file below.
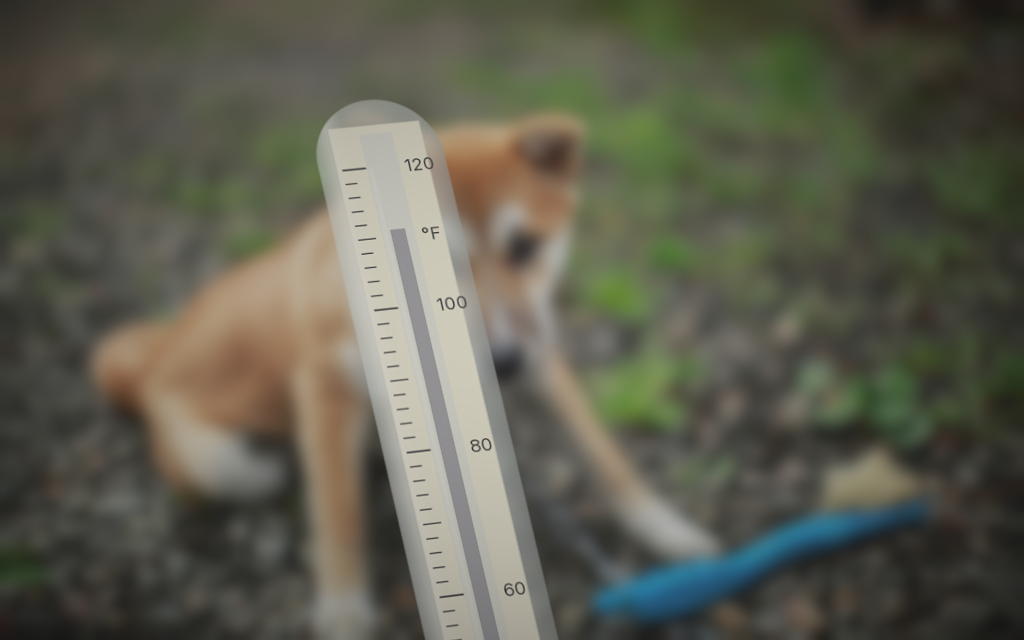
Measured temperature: °F 111
